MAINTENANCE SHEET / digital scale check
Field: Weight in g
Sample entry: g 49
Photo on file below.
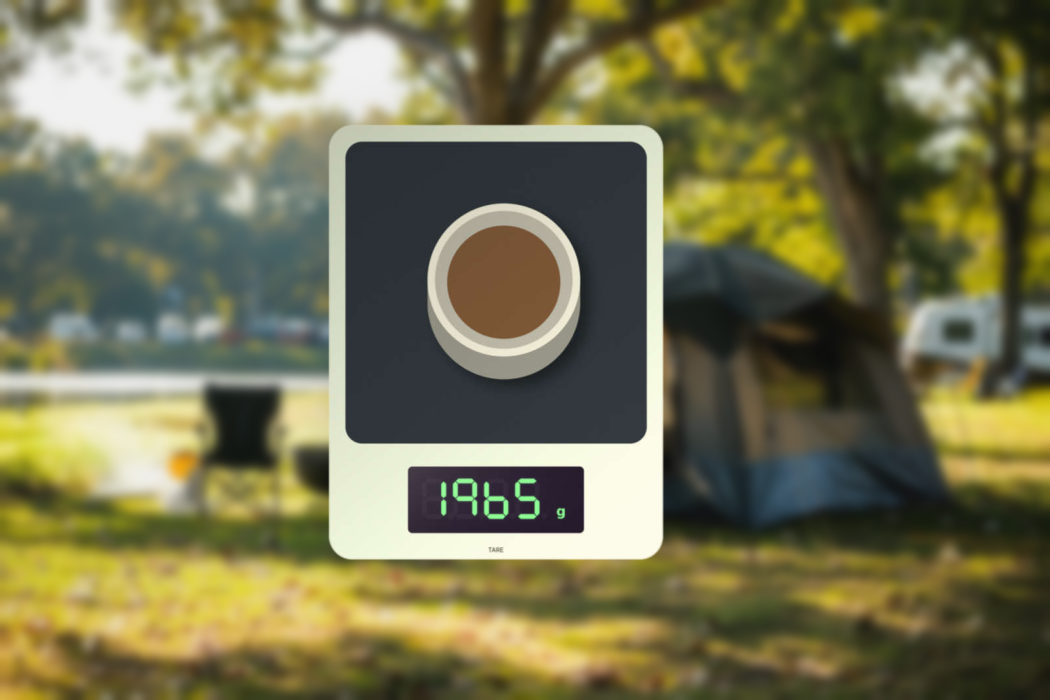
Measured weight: g 1965
